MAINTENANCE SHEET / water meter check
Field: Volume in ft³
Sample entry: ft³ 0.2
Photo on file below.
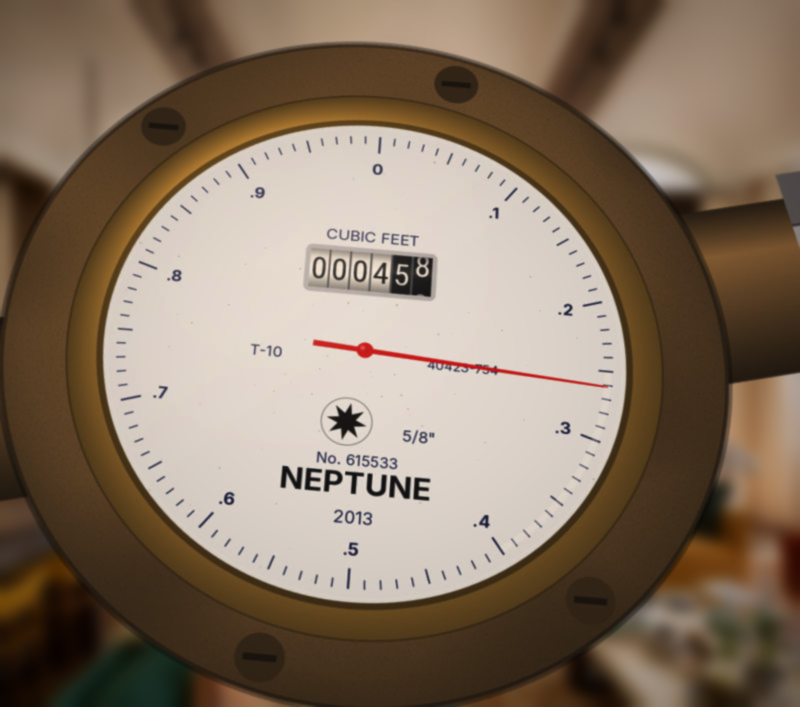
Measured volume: ft³ 458.26
